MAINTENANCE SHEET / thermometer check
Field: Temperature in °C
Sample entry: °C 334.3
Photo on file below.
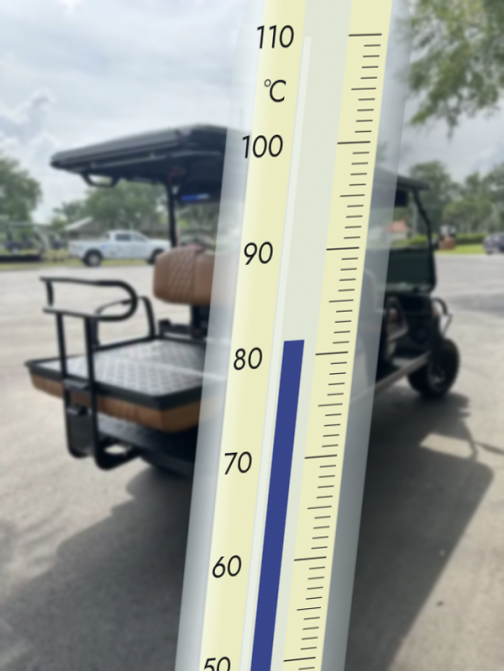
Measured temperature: °C 81.5
